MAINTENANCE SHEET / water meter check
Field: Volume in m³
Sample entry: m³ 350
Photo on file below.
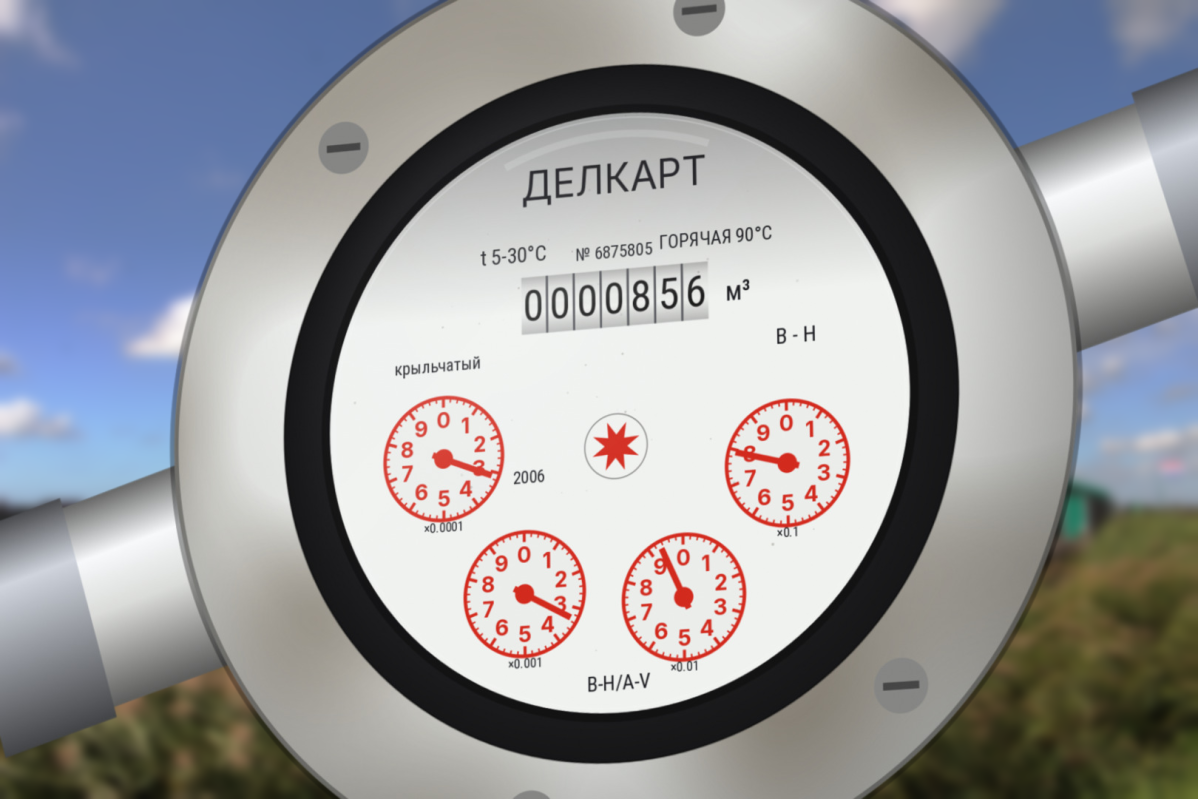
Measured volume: m³ 856.7933
